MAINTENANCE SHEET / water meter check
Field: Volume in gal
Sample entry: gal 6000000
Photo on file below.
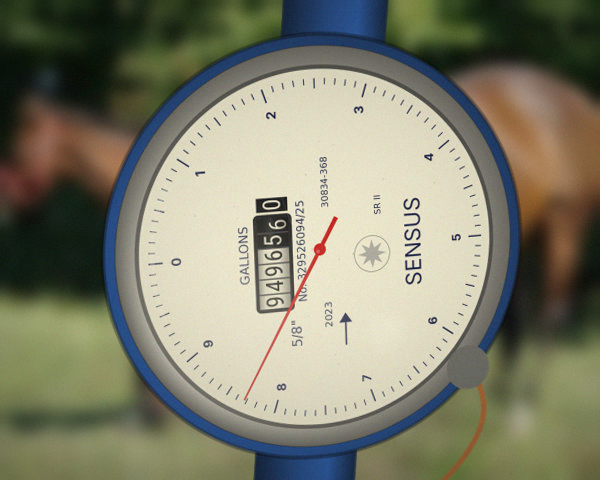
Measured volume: gal 9496558.3
